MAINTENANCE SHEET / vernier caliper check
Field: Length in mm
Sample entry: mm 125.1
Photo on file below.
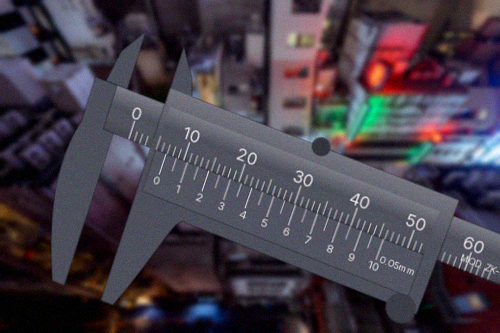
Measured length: mm 6.8
